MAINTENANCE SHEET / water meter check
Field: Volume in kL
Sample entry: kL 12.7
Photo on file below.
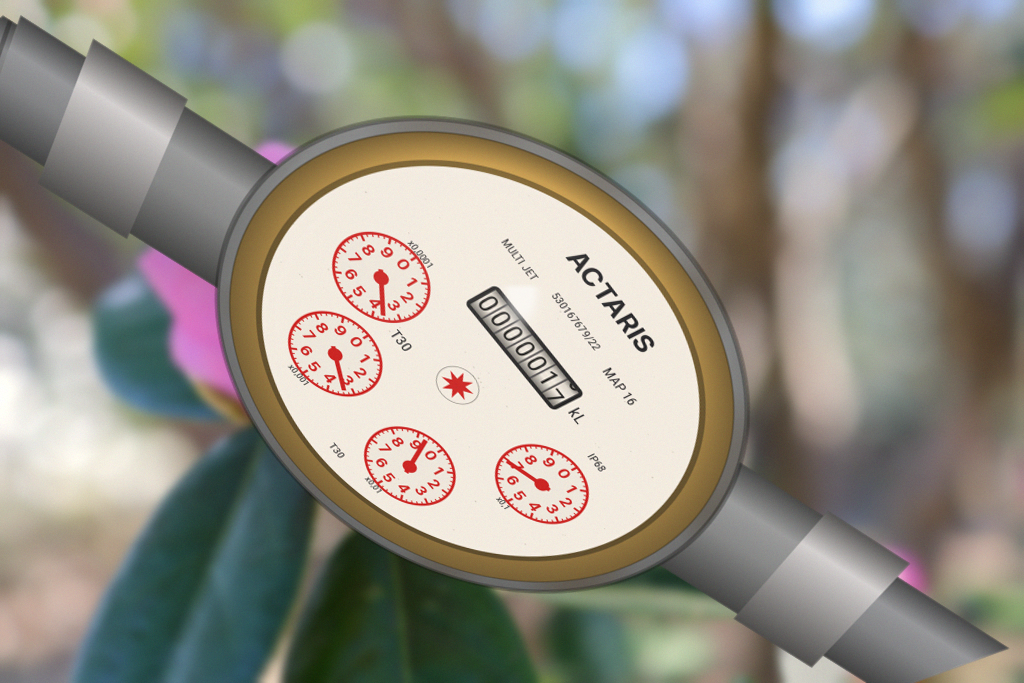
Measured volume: kL 16.6933
